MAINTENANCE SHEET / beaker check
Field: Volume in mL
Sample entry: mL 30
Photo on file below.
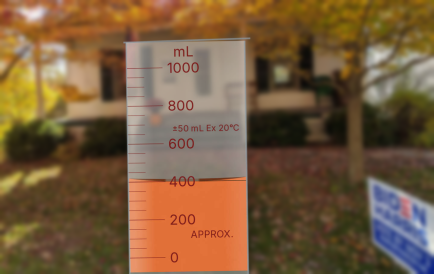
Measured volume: mL 400
